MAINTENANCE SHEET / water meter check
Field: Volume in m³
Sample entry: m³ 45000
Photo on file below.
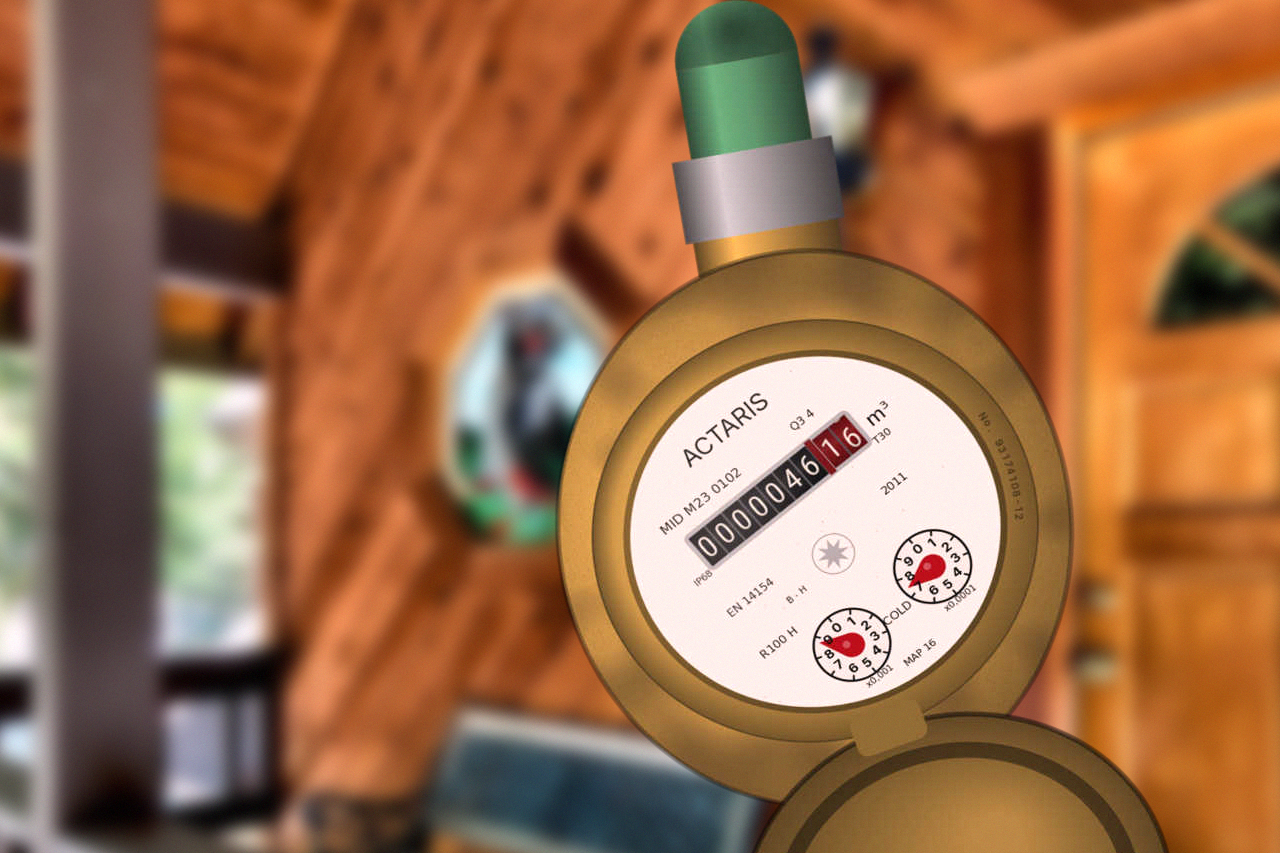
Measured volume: m³ 46.1587
